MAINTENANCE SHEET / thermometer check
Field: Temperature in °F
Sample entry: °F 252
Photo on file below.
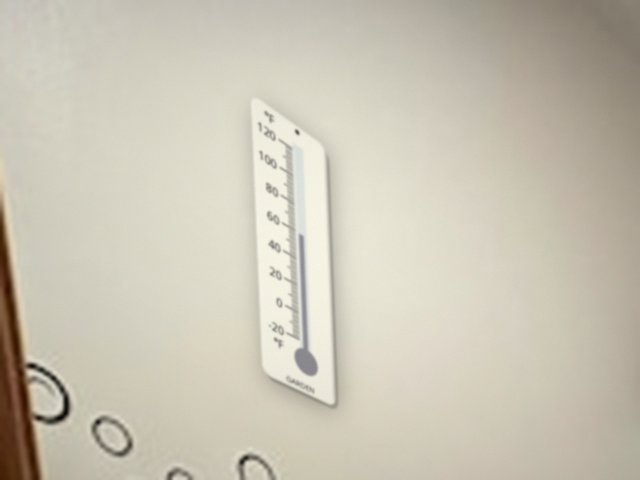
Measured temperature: °F 60
